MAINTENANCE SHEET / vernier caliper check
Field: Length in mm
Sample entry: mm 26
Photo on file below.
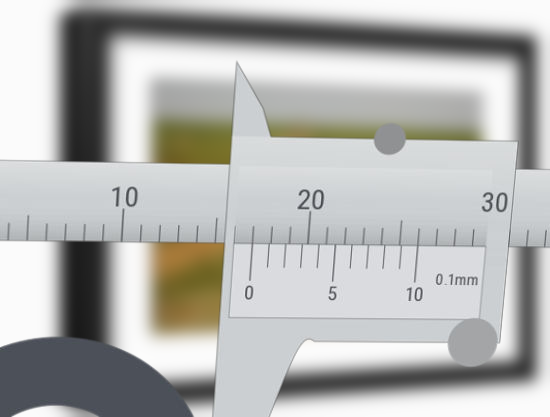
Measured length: mm 17.0
